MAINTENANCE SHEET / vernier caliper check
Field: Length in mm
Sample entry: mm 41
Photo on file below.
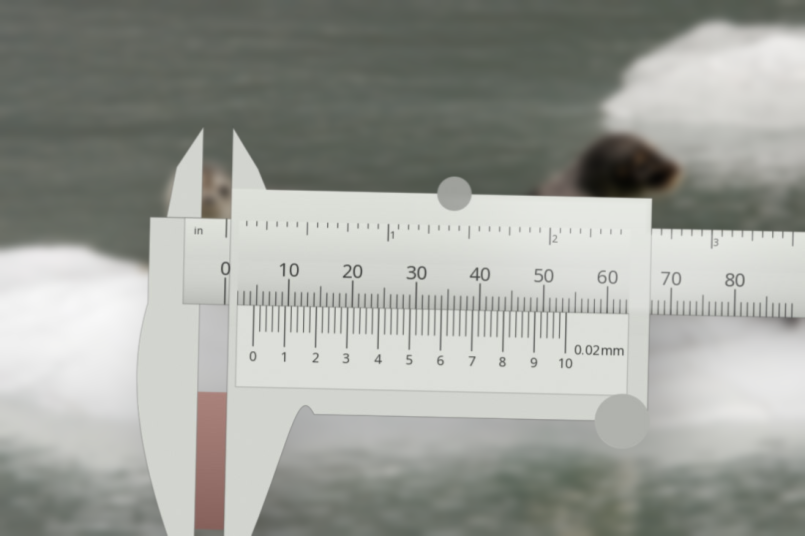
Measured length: mm 4.6
